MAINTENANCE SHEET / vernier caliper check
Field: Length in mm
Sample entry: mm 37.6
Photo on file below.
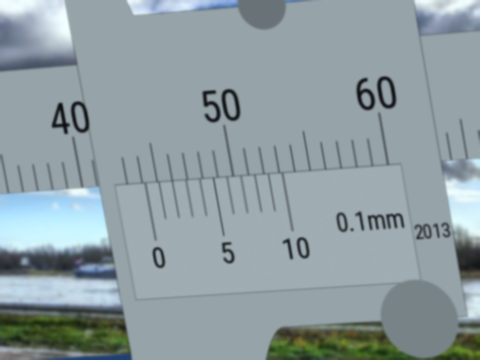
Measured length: mm 44.2
